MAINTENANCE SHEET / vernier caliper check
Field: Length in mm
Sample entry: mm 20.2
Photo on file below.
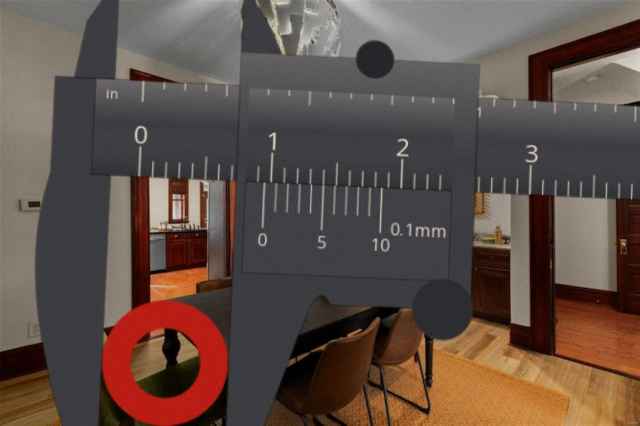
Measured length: mm 9.5
